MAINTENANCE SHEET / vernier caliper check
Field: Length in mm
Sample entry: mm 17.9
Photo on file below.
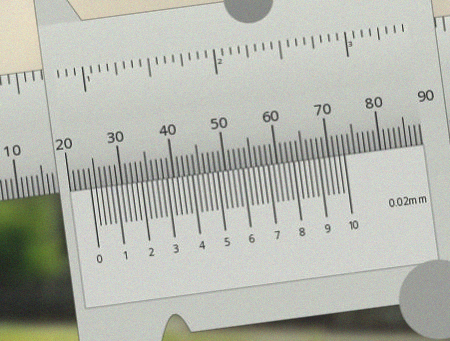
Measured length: mm 24.0
